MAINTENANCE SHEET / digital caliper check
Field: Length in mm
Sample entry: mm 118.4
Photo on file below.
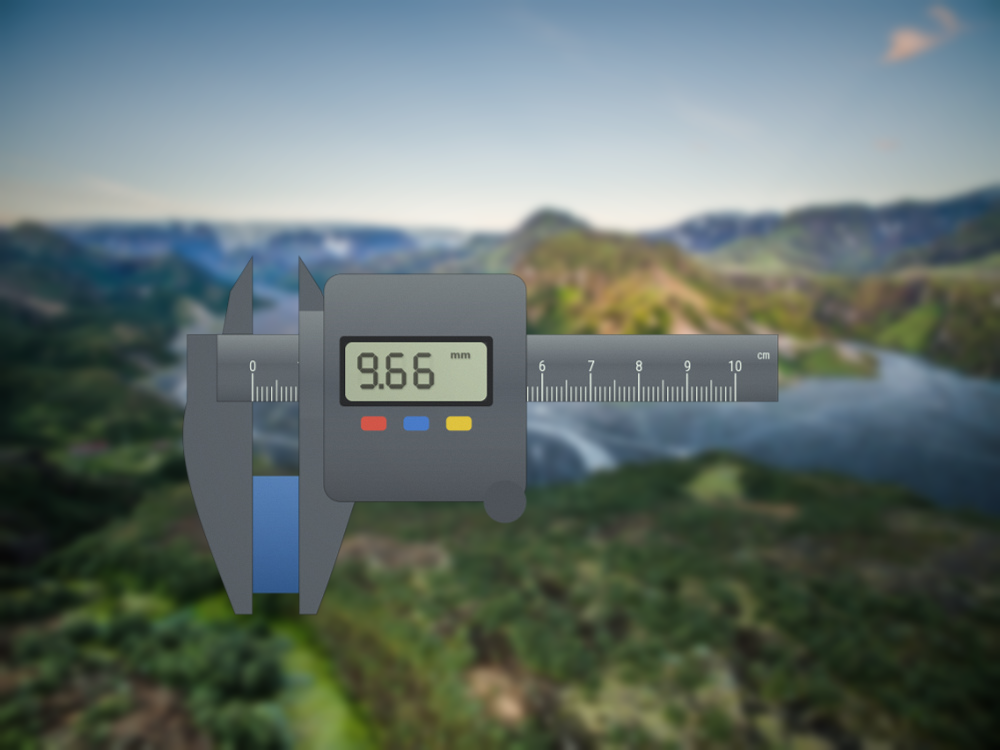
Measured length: mm 9.66
